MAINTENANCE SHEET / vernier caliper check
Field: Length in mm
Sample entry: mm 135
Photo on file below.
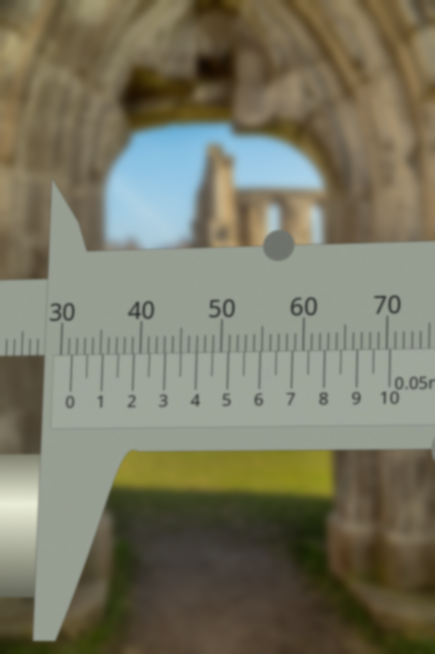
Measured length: mm 31.4
